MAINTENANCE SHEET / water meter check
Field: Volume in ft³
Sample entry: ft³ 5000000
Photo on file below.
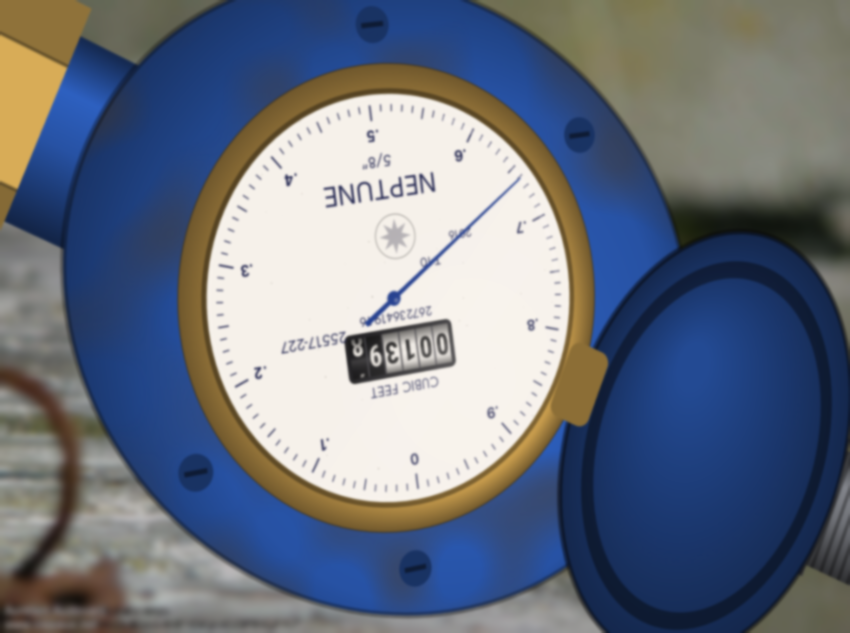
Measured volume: ft³ 1397.66
